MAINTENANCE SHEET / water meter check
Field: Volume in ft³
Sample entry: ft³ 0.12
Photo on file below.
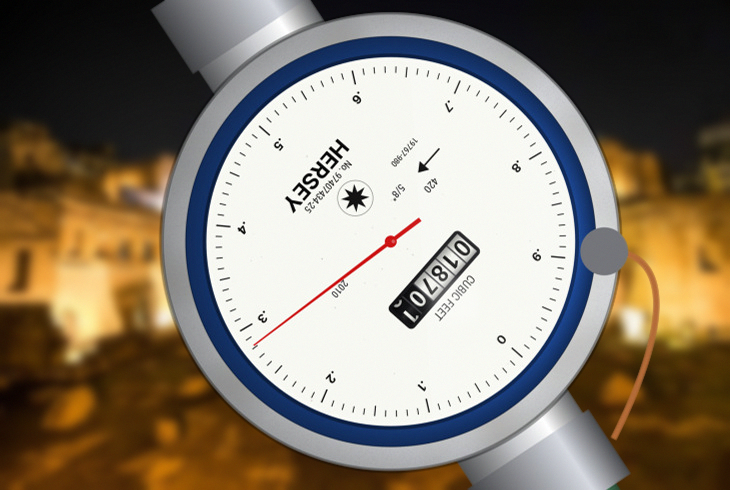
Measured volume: ft³ 18701.28
